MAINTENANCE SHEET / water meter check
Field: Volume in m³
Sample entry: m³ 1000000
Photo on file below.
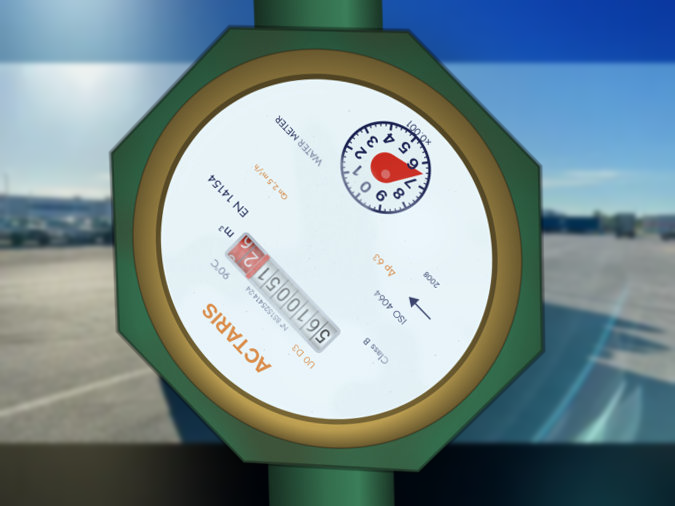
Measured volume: m³ 5610051.256
